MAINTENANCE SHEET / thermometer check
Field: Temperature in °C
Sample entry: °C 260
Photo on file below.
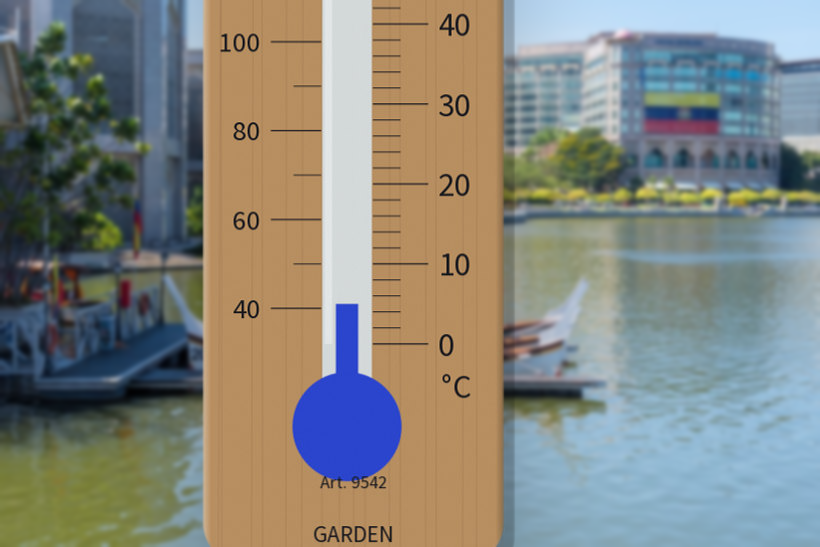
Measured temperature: °C 5
